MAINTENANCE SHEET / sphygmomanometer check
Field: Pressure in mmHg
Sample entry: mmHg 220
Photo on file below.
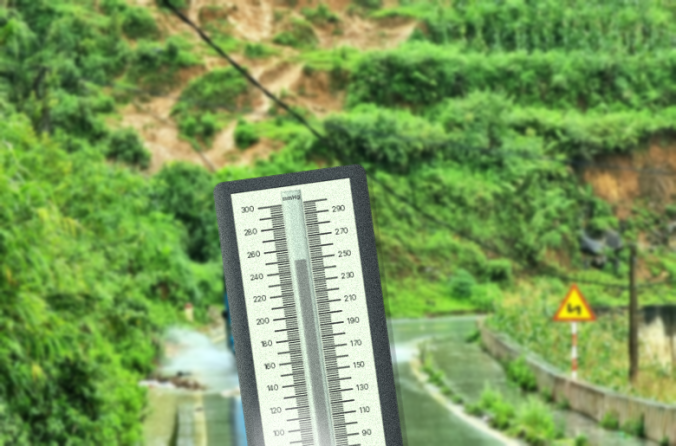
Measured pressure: mmHg 250
